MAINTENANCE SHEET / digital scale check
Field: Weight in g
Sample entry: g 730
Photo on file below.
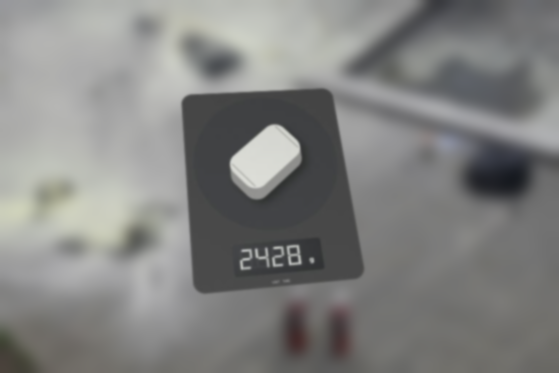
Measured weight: g 2428
